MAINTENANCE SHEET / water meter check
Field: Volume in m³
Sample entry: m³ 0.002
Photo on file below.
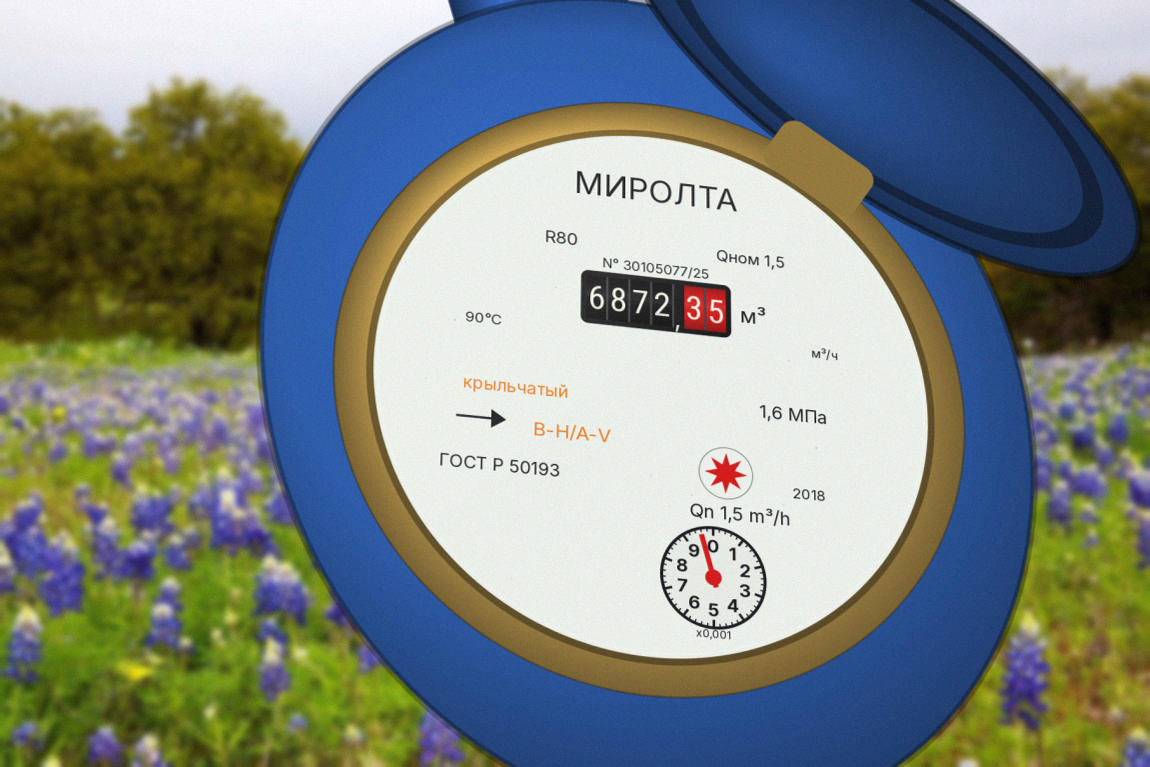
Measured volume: m³ 6872.349
